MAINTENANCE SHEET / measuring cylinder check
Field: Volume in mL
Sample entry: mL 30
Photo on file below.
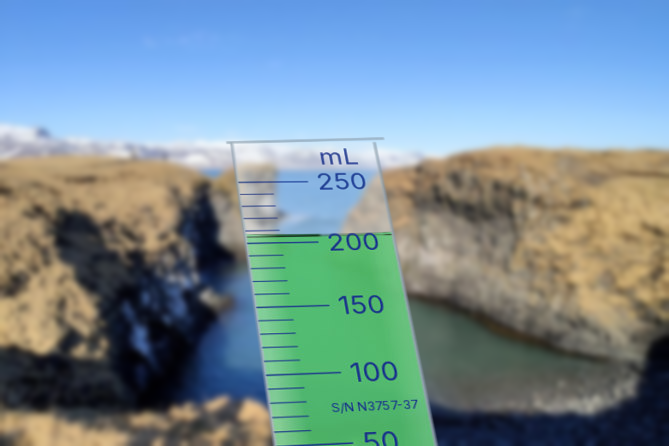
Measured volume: mL 205
